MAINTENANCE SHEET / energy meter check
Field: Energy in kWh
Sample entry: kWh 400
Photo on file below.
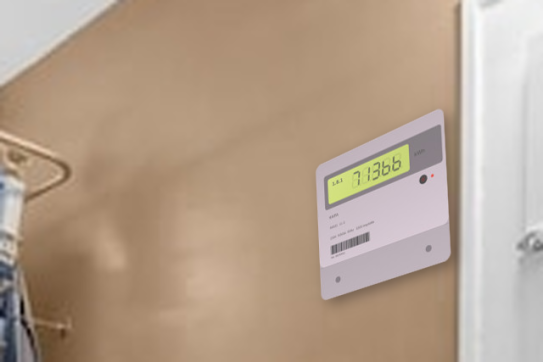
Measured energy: kWh 71366
